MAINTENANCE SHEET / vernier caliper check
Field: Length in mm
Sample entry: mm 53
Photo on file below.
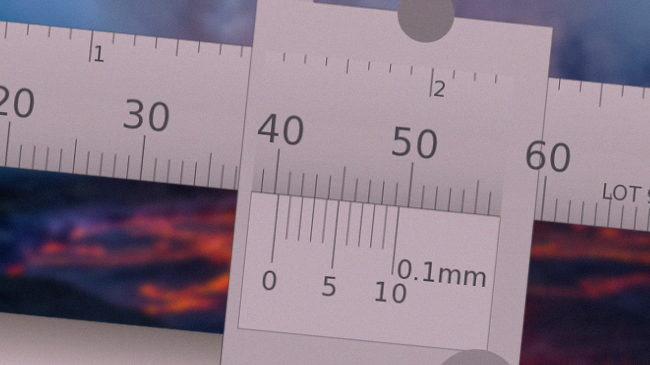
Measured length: mm 40.3
